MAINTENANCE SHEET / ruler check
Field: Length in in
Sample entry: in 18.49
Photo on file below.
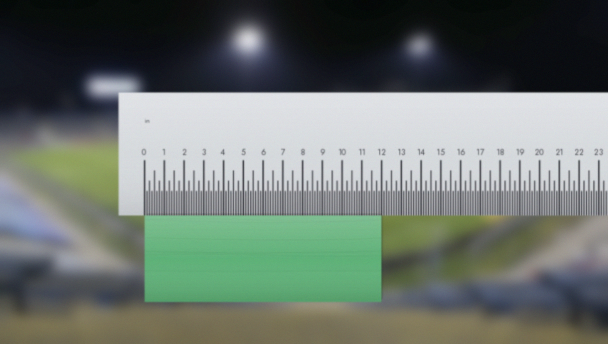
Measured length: in 12
